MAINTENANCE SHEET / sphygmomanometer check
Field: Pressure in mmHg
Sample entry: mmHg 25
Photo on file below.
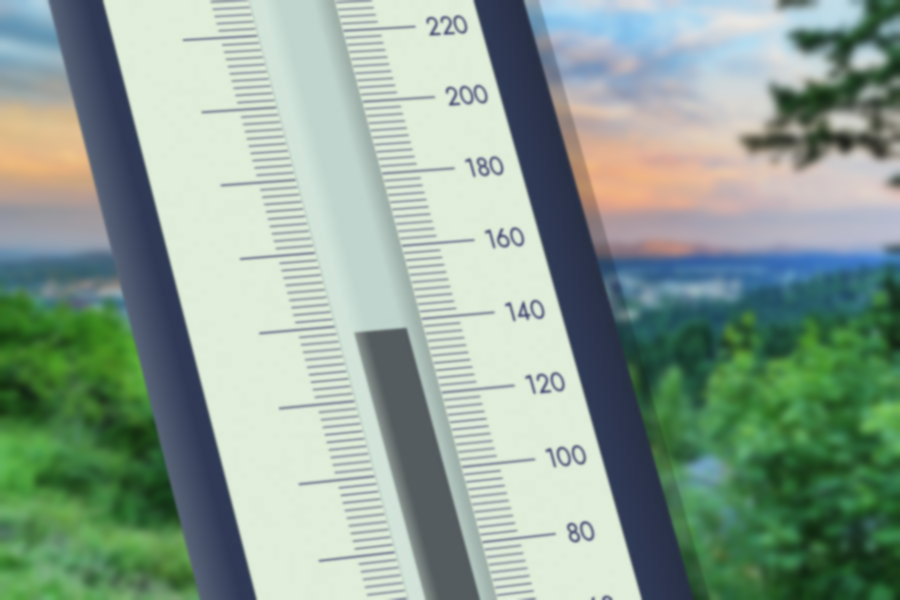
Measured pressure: mmHg 138
